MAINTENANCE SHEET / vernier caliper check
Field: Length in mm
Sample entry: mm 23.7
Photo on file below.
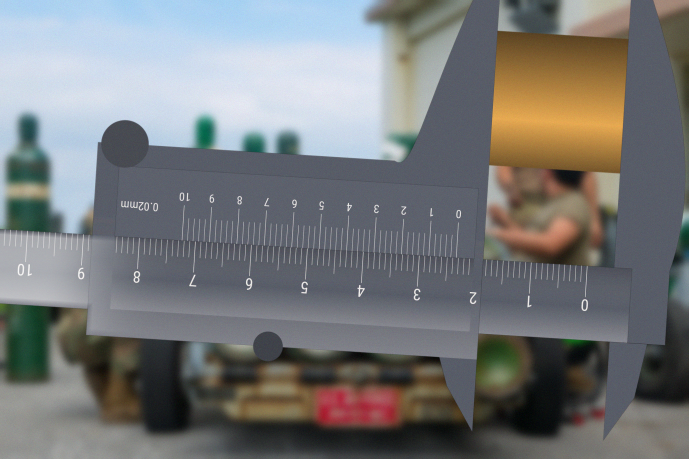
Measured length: mm 23.4
